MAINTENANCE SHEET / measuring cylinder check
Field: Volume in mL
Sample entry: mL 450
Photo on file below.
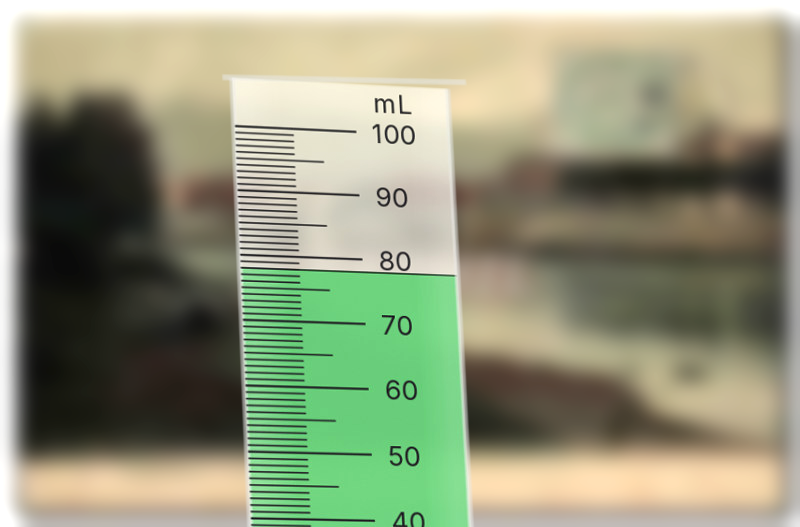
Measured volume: mL 78
